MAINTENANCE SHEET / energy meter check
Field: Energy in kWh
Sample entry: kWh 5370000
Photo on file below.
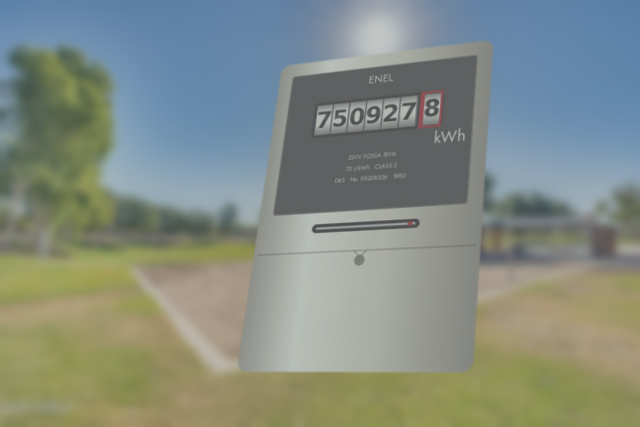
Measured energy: kWh 750927.8
